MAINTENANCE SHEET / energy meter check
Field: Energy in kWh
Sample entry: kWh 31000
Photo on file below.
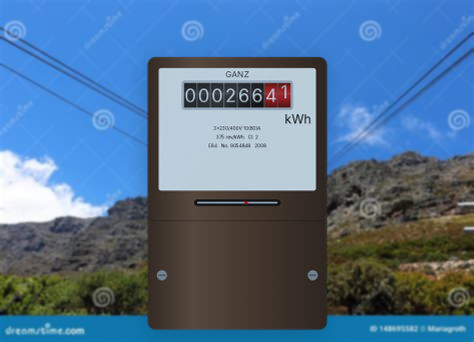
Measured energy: kWh 266.41
